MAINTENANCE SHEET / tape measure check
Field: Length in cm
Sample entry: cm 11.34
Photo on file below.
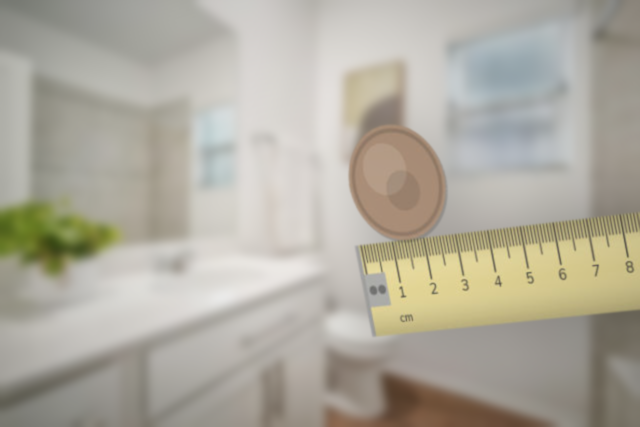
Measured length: cm 3
